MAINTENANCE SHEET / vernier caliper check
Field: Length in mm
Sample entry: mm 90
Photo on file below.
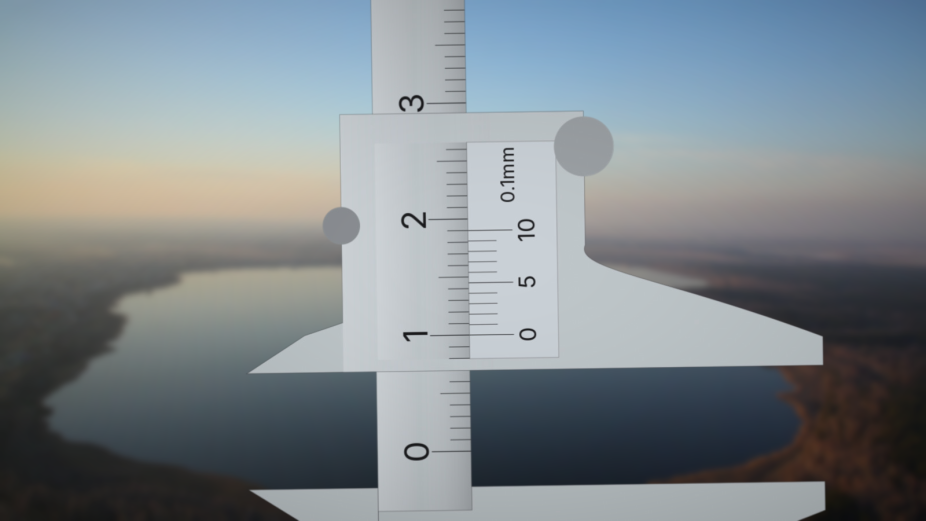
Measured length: mm 10.0
